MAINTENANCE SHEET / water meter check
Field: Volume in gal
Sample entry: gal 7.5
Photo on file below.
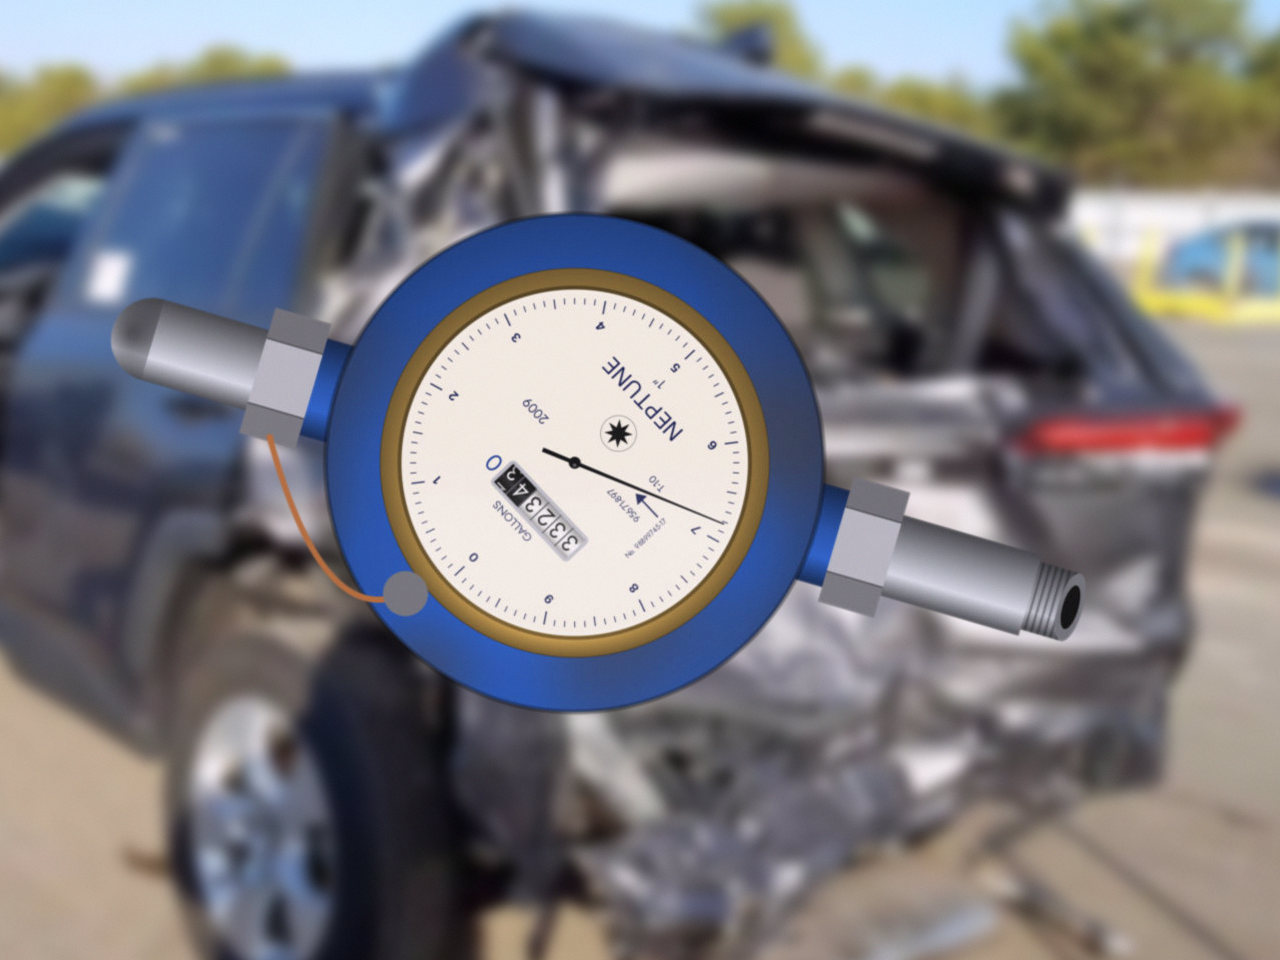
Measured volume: gal 3323426.8
